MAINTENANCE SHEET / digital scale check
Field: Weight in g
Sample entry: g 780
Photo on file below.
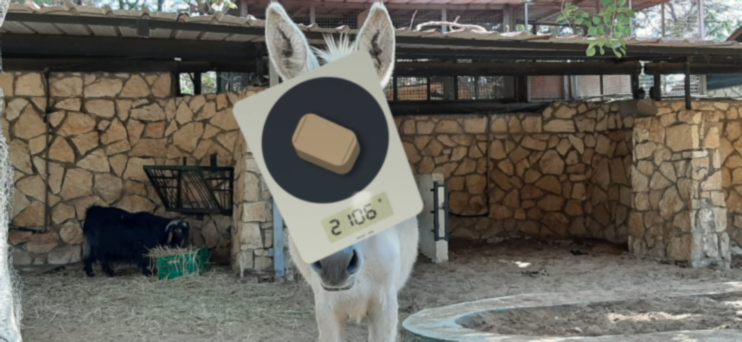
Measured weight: g 2106
